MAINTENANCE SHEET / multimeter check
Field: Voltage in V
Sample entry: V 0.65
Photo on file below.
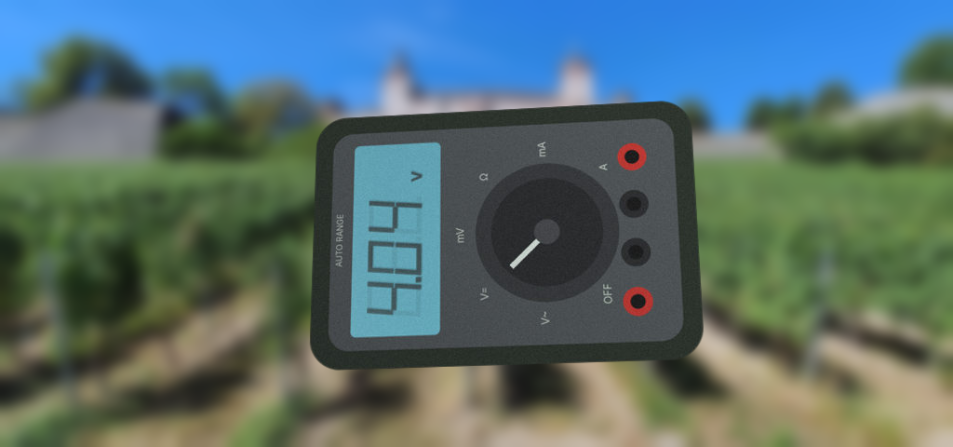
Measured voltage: V 4.04
